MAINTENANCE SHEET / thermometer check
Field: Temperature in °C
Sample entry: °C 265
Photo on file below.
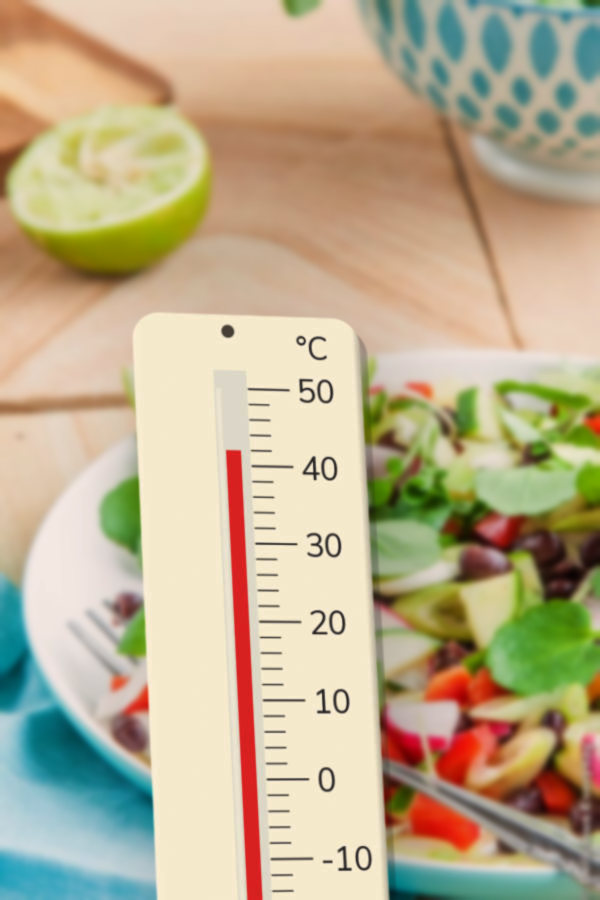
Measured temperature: °C 42
